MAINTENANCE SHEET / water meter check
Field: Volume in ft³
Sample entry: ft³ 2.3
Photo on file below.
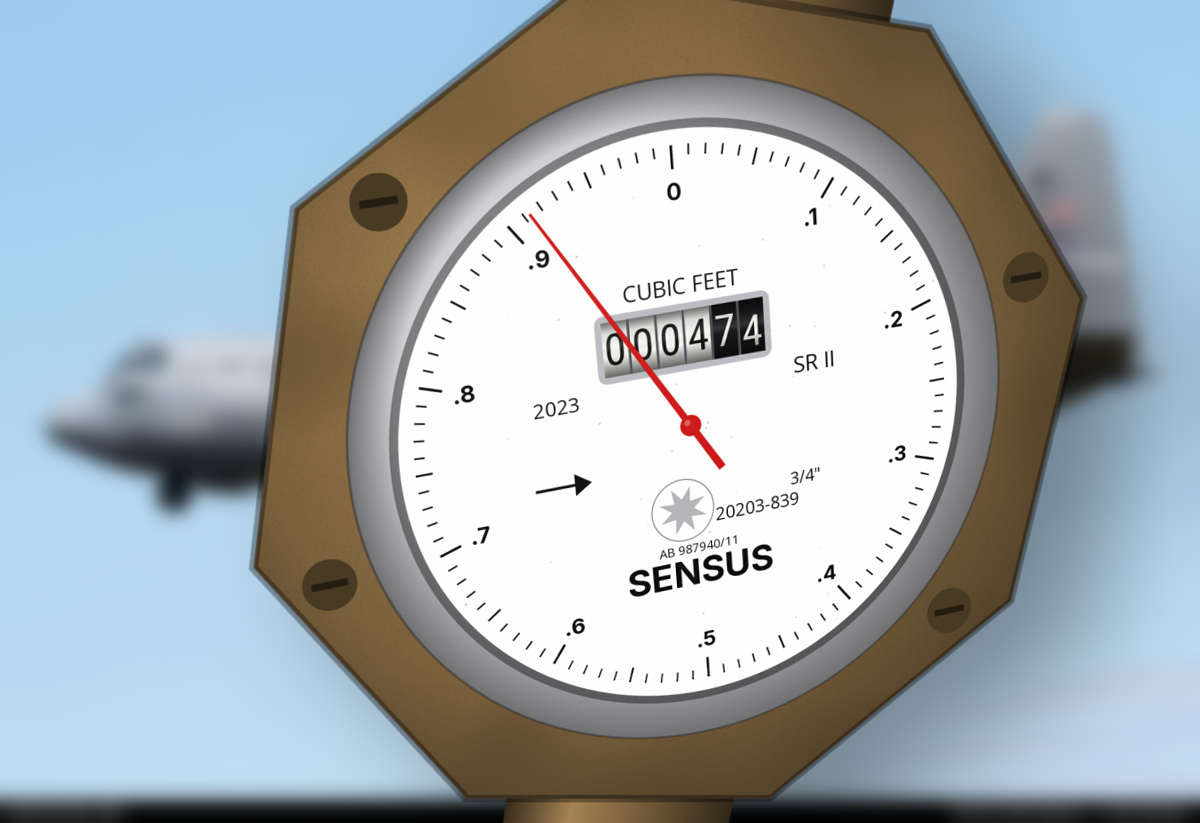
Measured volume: ft³ 473.91
